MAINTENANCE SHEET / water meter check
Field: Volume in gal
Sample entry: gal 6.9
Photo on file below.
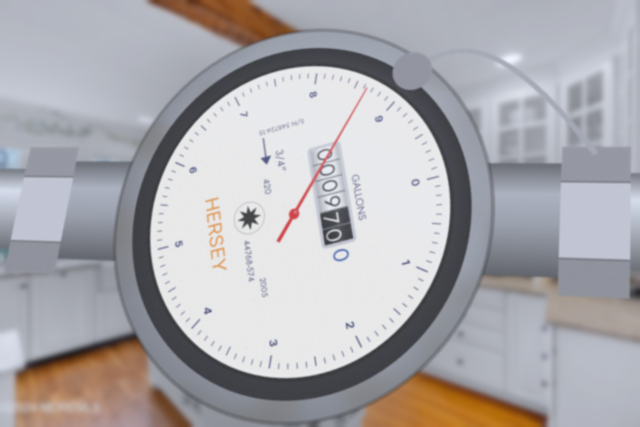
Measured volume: gal 9698.6
